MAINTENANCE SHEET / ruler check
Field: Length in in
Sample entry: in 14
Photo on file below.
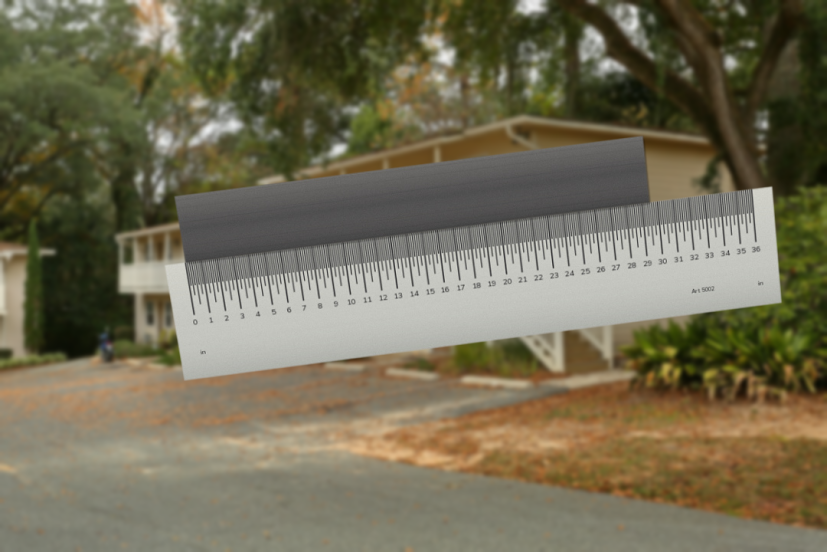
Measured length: in 29.5
